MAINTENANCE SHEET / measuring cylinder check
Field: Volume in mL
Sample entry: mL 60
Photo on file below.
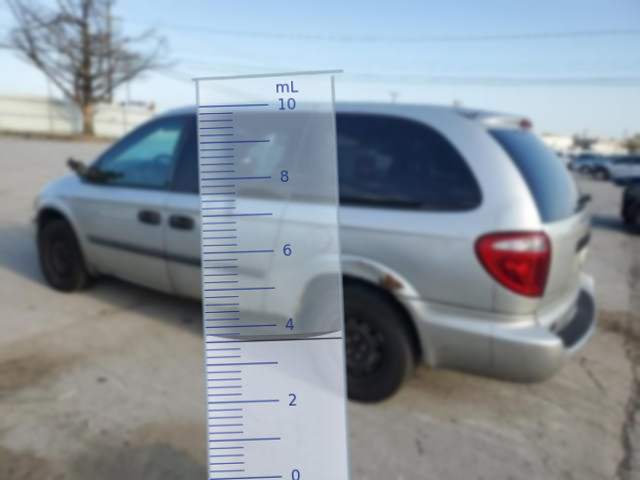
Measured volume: mL 3.6
